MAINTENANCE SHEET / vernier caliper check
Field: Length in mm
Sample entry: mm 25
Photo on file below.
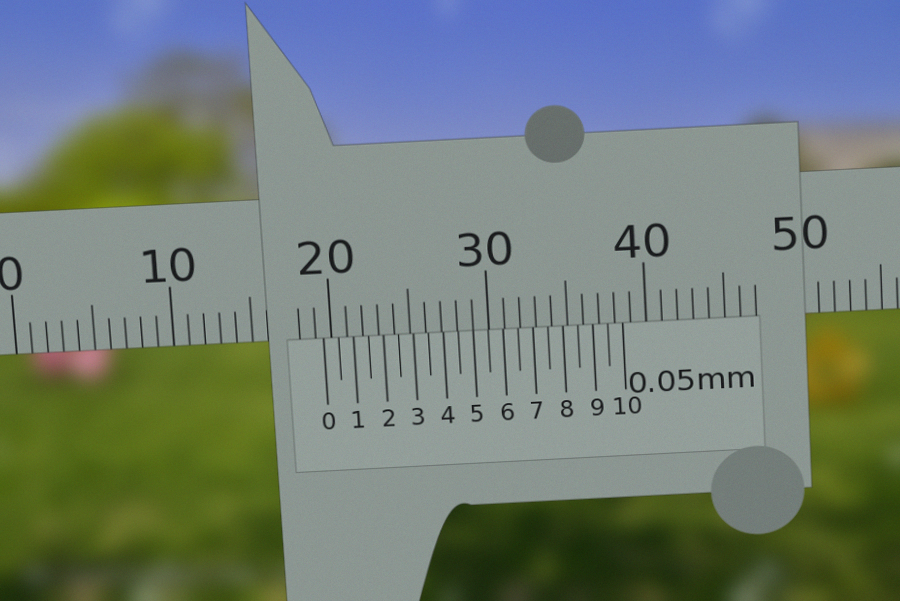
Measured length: mm 19.5
